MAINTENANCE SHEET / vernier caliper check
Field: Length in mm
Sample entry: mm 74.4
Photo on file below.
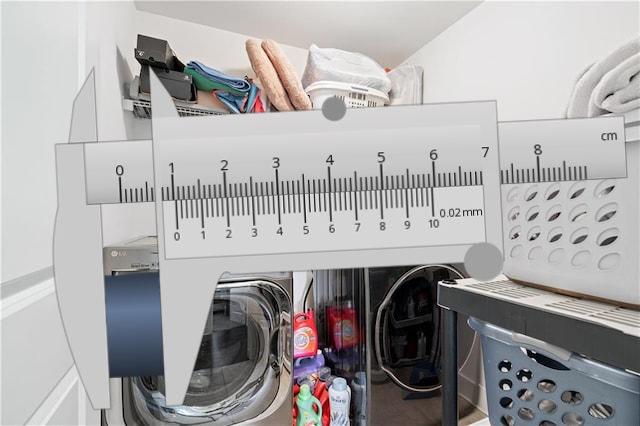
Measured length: mm 10.5
